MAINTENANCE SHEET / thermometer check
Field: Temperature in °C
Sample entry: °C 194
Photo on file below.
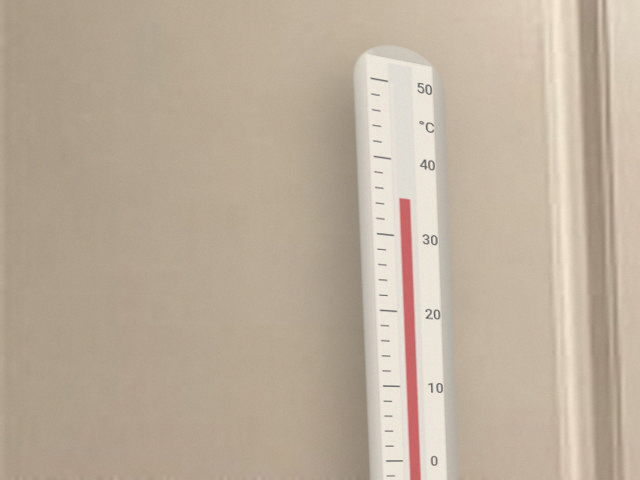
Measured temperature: °C 35
